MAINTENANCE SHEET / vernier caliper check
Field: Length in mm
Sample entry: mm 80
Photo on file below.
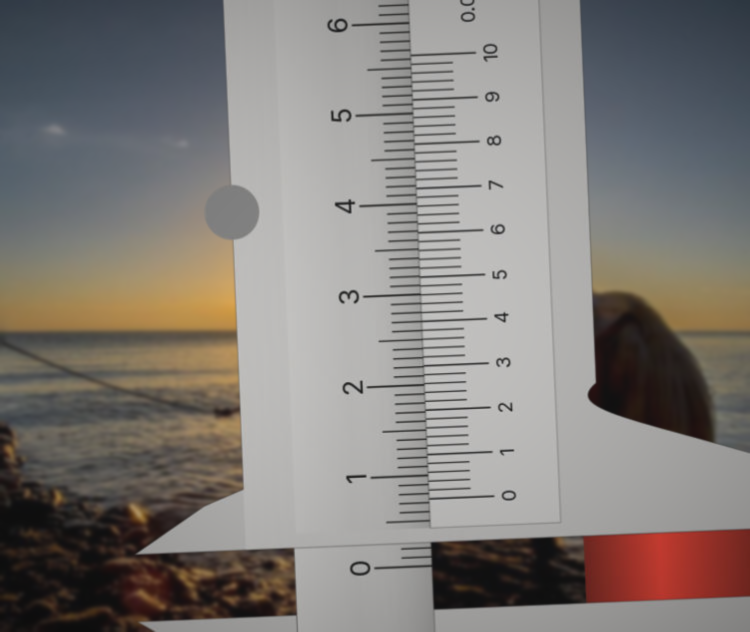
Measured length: mm 7.4
